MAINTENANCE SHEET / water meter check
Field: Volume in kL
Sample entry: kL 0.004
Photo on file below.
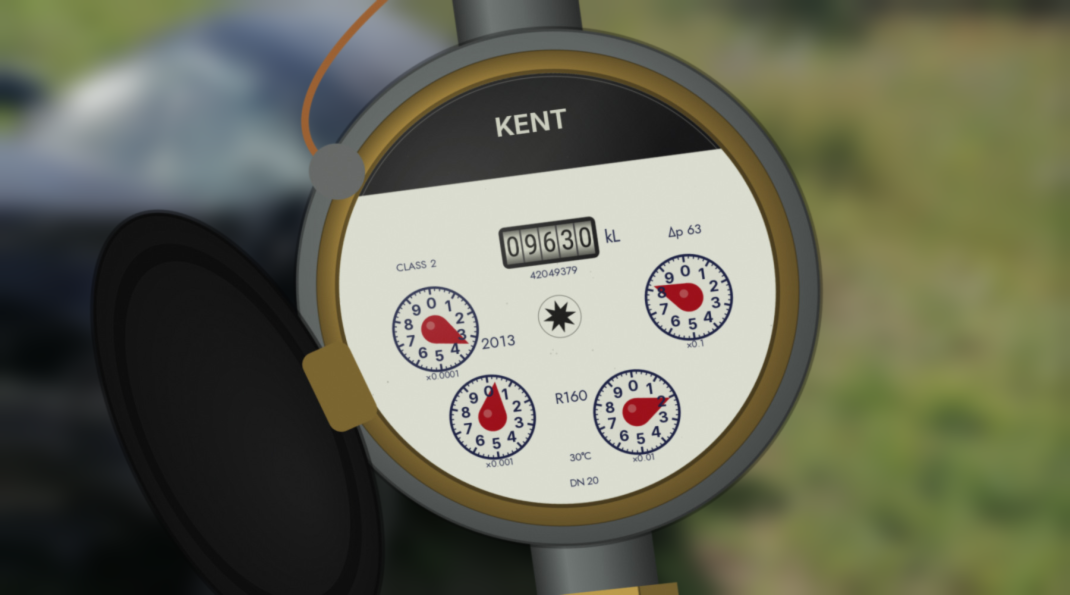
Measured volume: kL 9630.8203
